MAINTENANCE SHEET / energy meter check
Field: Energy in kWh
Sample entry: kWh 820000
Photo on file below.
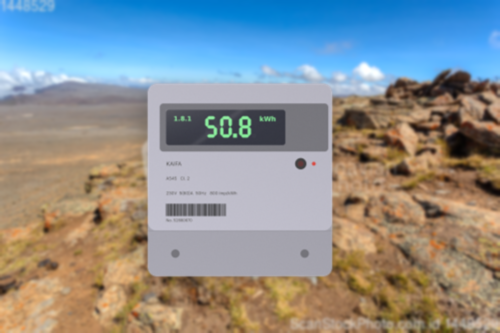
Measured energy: kWh 50.8
